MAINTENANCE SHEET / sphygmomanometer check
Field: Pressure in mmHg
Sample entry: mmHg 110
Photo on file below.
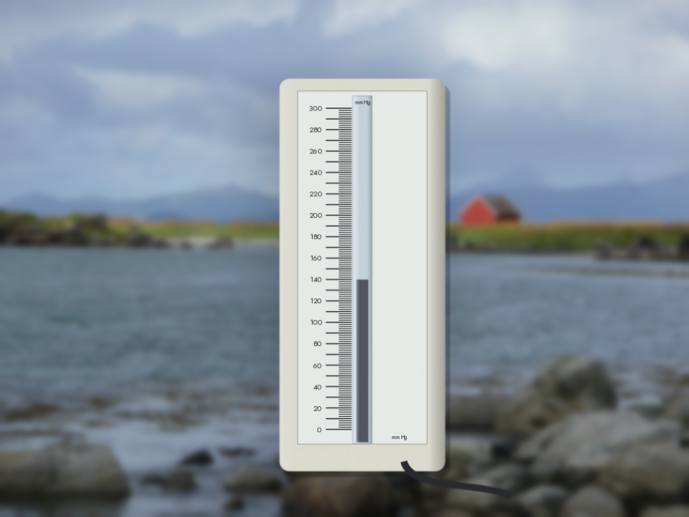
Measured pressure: mmHg 140
